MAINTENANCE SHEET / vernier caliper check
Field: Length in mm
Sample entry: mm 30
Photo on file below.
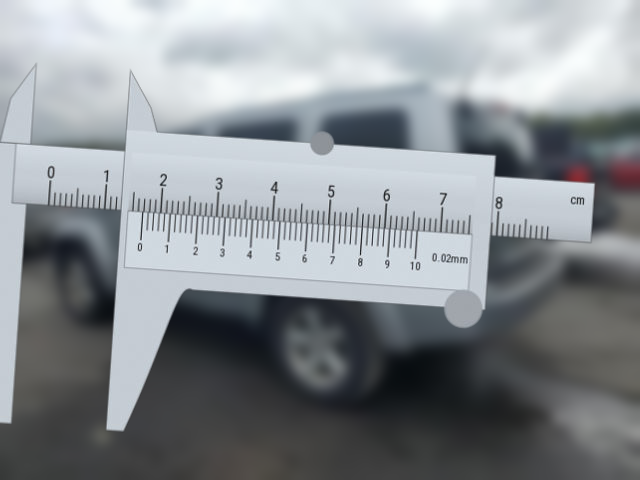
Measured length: mm 16.8
